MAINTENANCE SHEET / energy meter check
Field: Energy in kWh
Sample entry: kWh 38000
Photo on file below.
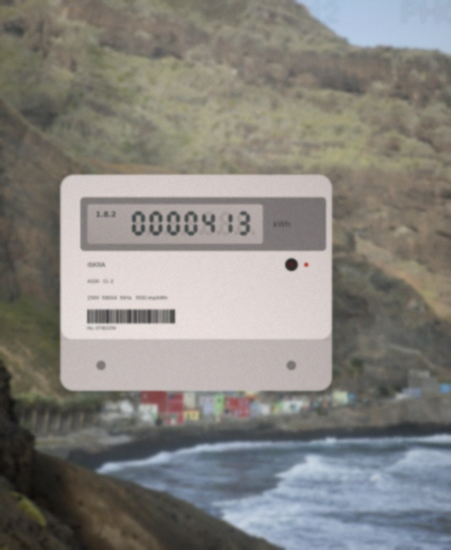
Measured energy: kWh 413
